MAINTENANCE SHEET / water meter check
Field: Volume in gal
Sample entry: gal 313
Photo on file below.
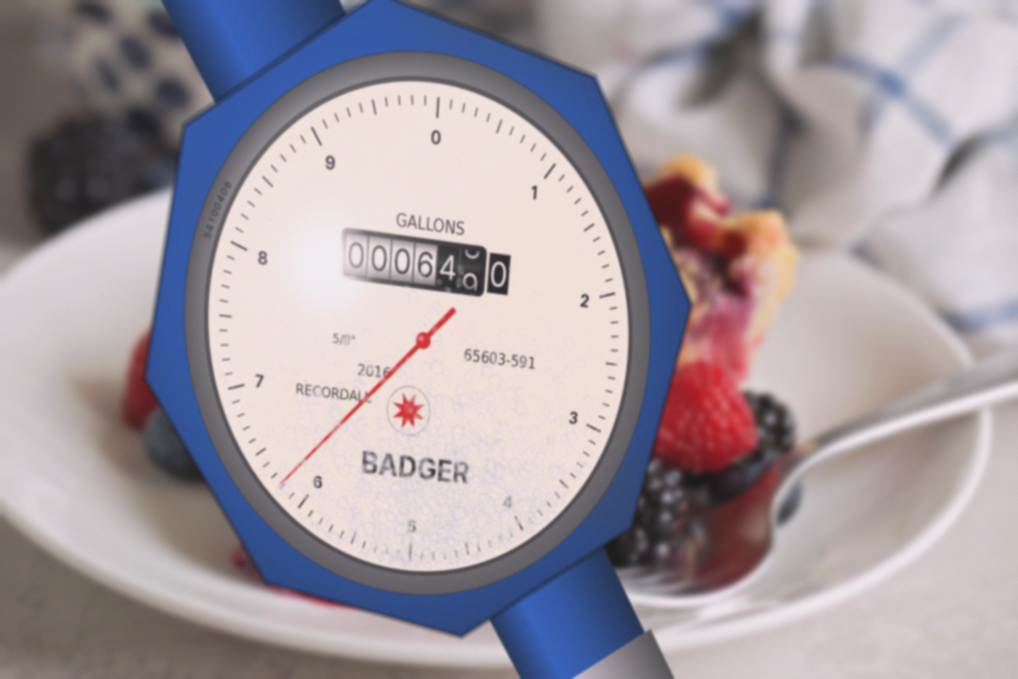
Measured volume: gal 6486.2
